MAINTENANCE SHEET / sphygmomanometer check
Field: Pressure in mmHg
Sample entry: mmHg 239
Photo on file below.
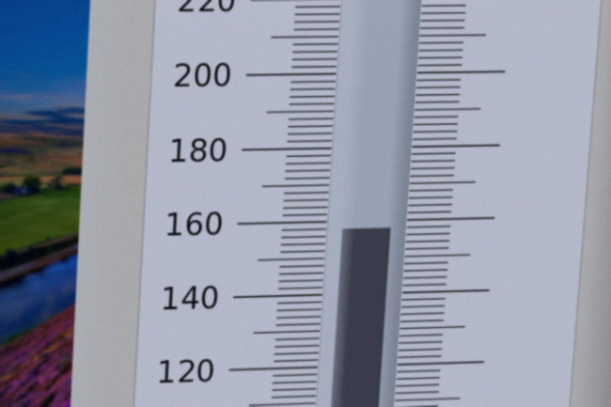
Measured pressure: mmHg 158
